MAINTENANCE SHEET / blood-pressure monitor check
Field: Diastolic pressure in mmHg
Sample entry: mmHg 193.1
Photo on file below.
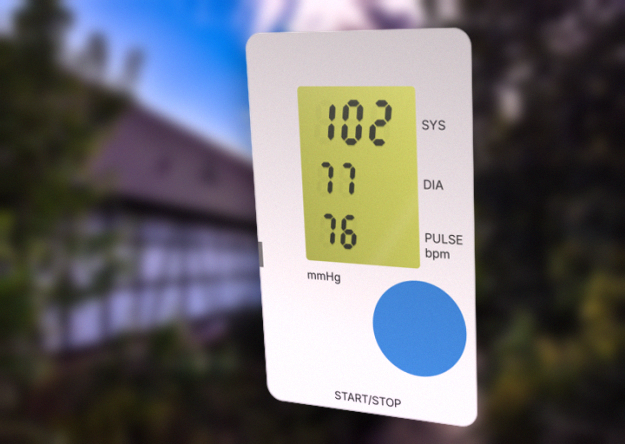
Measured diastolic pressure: mmHg 77
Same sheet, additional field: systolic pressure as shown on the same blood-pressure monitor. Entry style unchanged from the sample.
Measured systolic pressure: mmHg 102
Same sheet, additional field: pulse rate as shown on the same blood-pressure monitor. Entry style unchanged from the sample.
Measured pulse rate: bpm 76
